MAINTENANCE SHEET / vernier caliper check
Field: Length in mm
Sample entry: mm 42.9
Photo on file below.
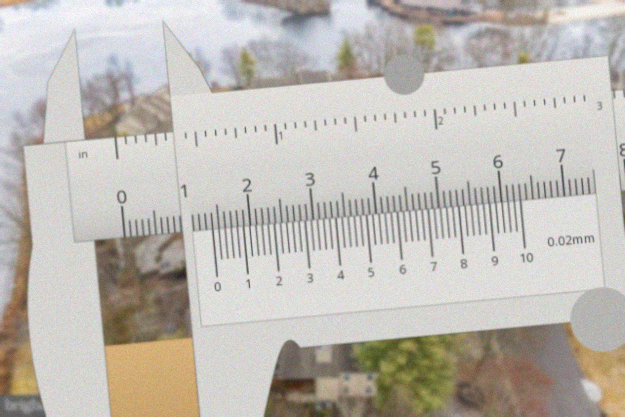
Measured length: mm 14.0
